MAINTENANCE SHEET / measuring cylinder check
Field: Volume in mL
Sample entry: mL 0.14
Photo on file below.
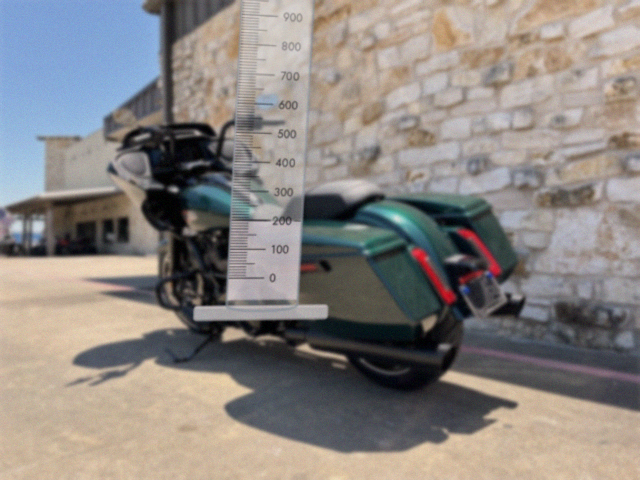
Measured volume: mL 200
